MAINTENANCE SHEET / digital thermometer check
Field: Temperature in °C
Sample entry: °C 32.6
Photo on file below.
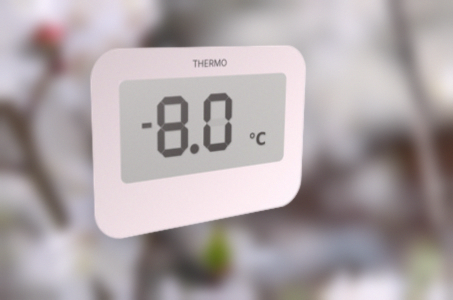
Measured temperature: °C -8.0
